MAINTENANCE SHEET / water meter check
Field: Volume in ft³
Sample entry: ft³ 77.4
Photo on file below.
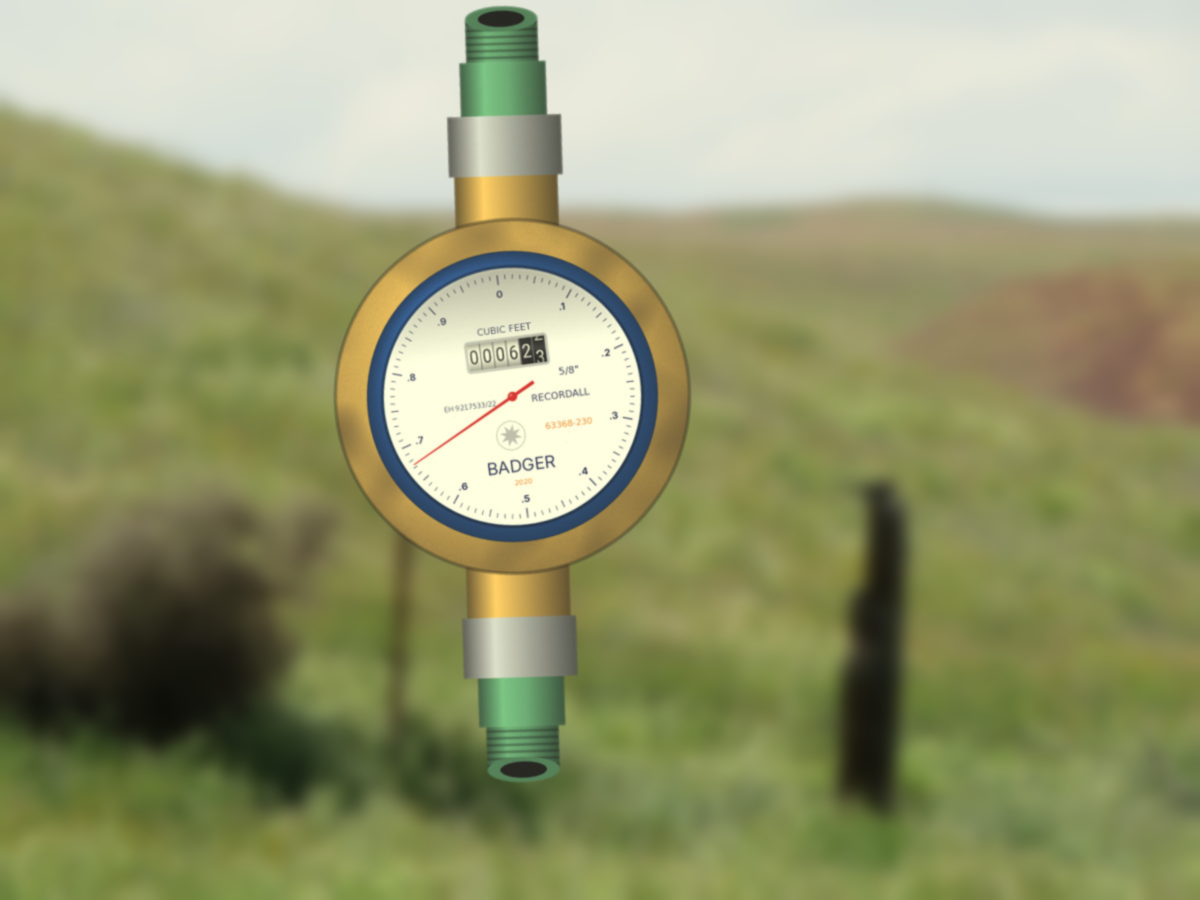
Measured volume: ft³ 622.67
